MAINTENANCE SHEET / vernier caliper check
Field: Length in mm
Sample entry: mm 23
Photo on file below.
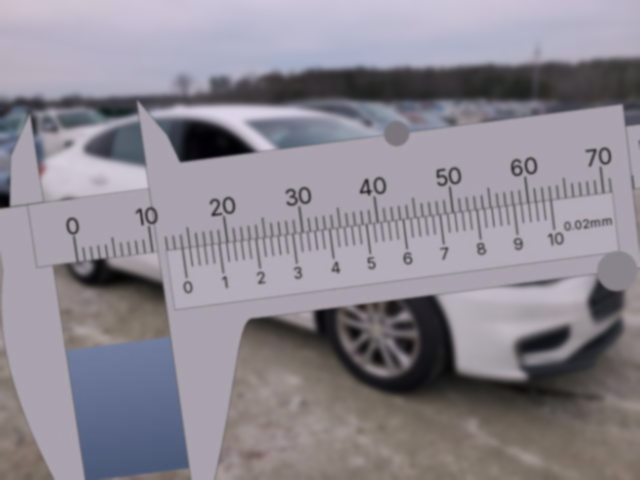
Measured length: mm 14.0
